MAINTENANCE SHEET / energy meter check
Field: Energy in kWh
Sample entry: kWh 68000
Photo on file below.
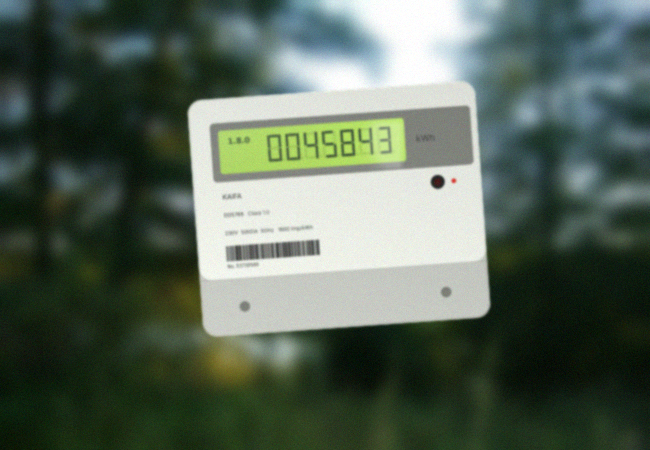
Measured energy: kWh 45843
